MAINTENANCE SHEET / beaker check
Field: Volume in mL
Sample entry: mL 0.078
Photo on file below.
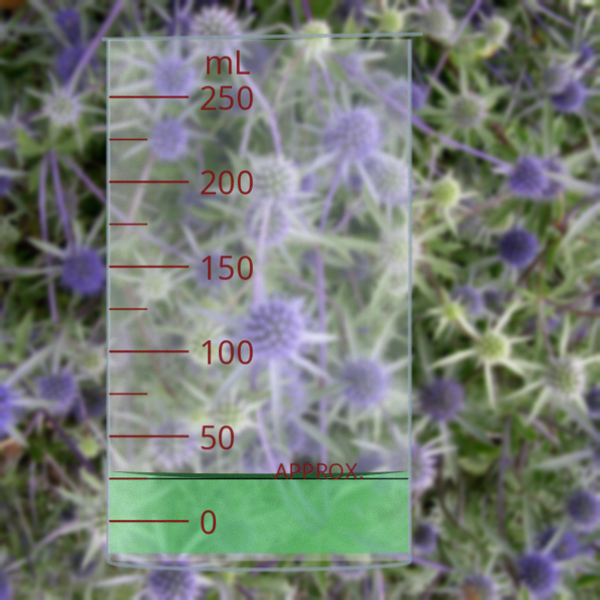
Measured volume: mL 25
